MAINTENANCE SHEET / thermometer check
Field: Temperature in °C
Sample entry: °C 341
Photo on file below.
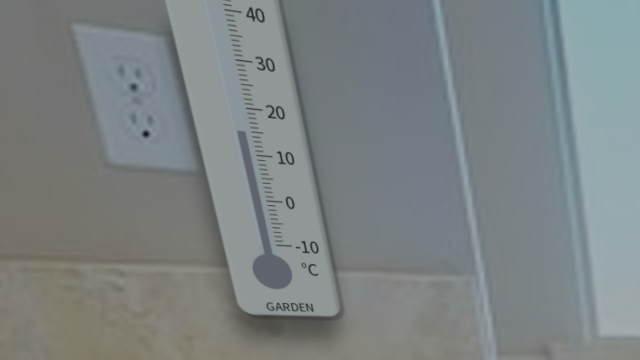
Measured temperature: °C 15
